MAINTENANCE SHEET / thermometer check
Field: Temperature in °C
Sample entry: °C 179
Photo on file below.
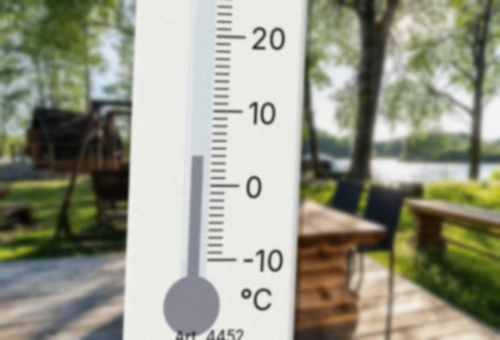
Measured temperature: °C 4
